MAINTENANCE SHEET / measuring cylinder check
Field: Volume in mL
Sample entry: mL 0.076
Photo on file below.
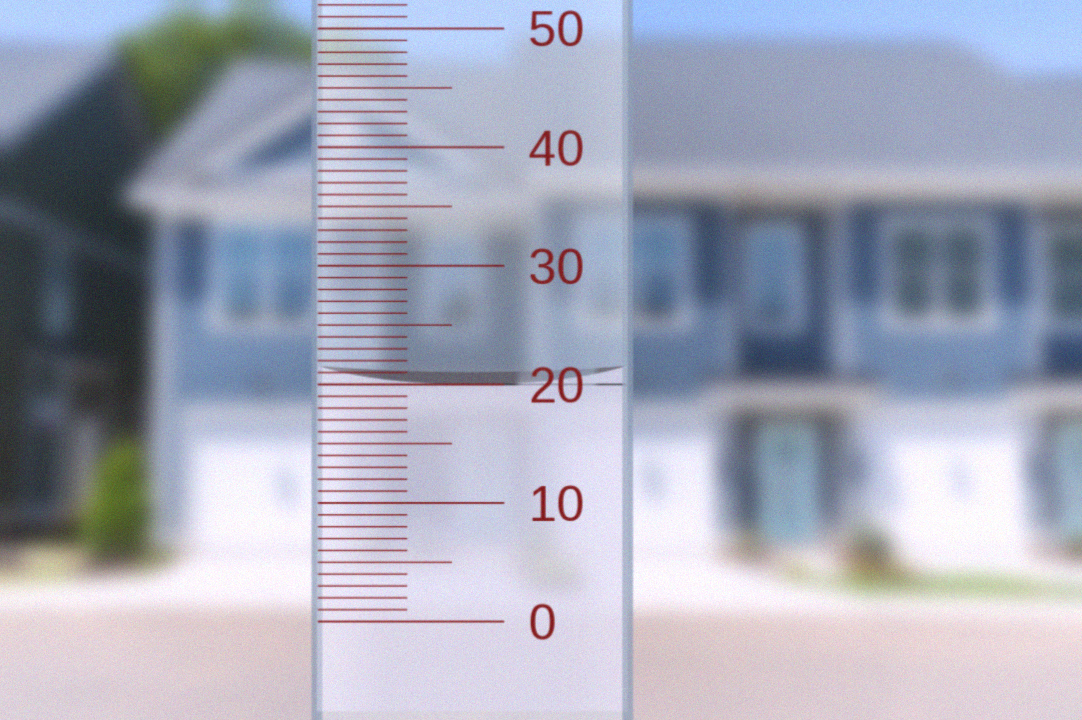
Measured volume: mL 20
